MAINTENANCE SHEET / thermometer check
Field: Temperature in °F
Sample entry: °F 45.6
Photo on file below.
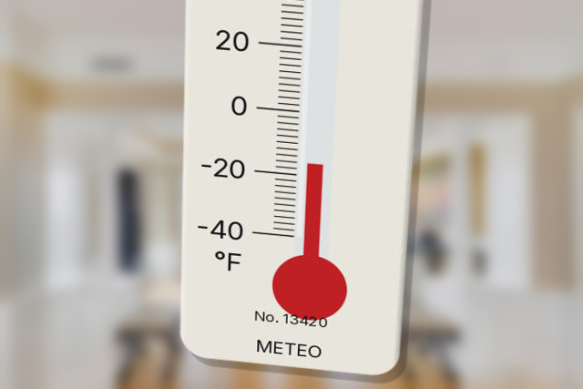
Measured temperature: °F -16
